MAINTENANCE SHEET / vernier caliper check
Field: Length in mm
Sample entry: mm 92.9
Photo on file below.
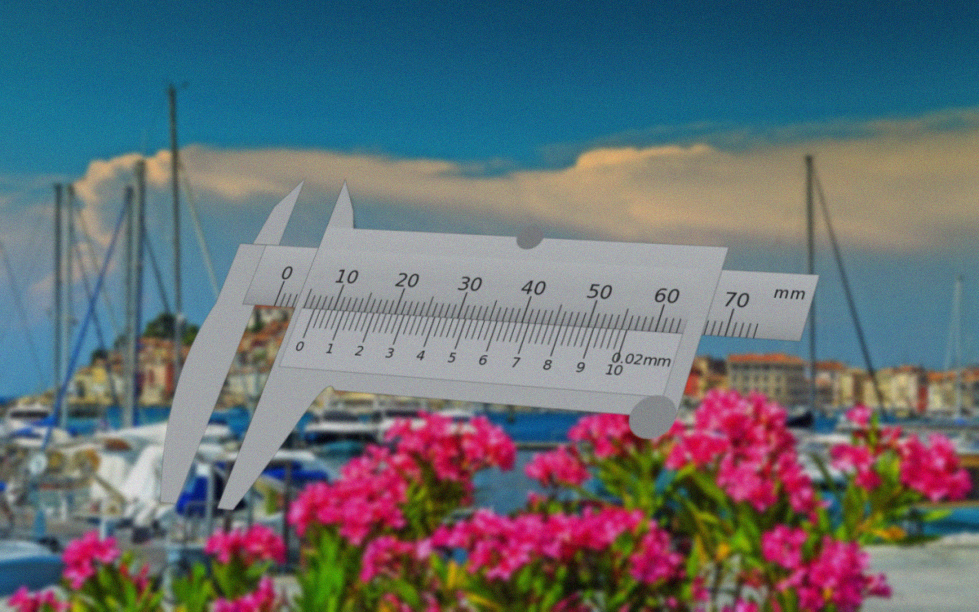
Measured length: mm 6.8
